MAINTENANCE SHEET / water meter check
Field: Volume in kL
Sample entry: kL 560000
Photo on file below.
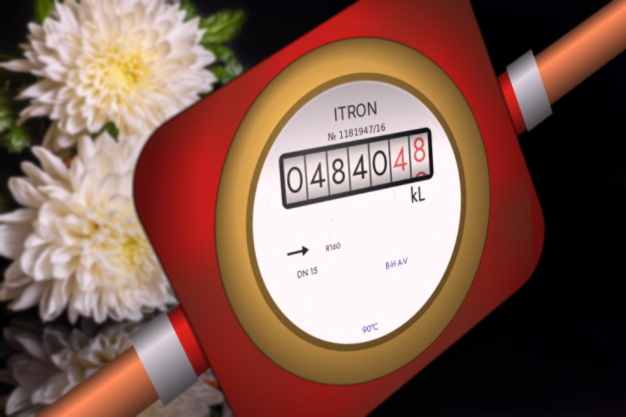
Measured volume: kL 4840.48
